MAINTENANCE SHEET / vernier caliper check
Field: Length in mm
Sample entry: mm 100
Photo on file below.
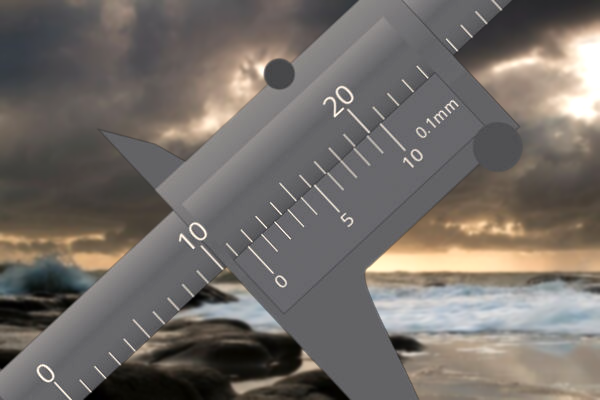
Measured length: mm 11.7
